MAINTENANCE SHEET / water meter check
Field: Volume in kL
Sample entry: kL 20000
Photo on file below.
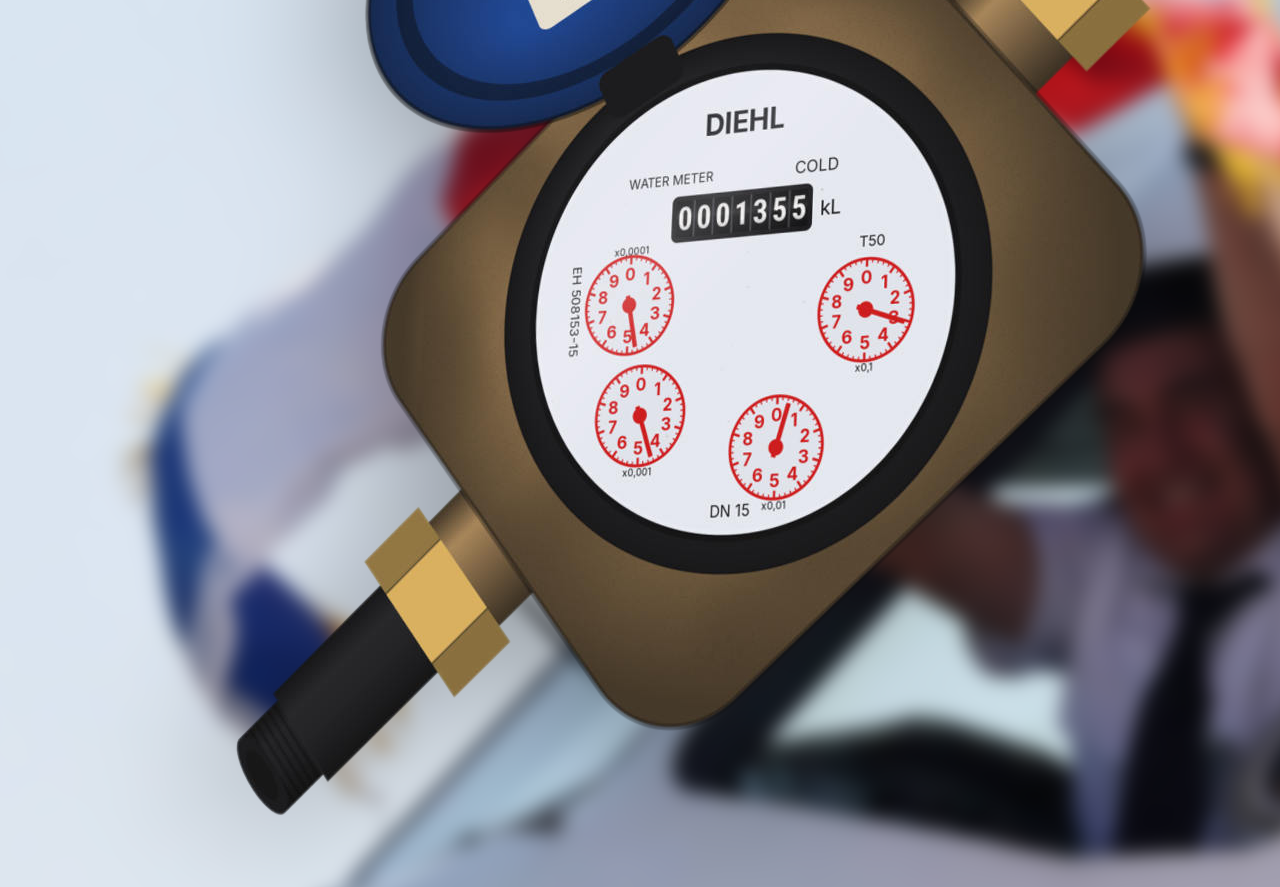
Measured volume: kL 1355.3044
